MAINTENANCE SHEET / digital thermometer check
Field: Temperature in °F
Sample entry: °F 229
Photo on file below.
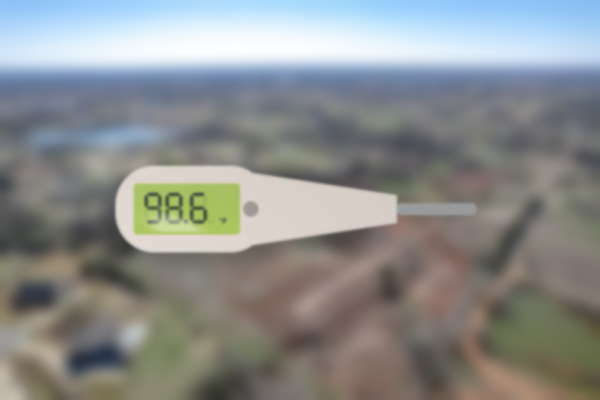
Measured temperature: °F 98.6
